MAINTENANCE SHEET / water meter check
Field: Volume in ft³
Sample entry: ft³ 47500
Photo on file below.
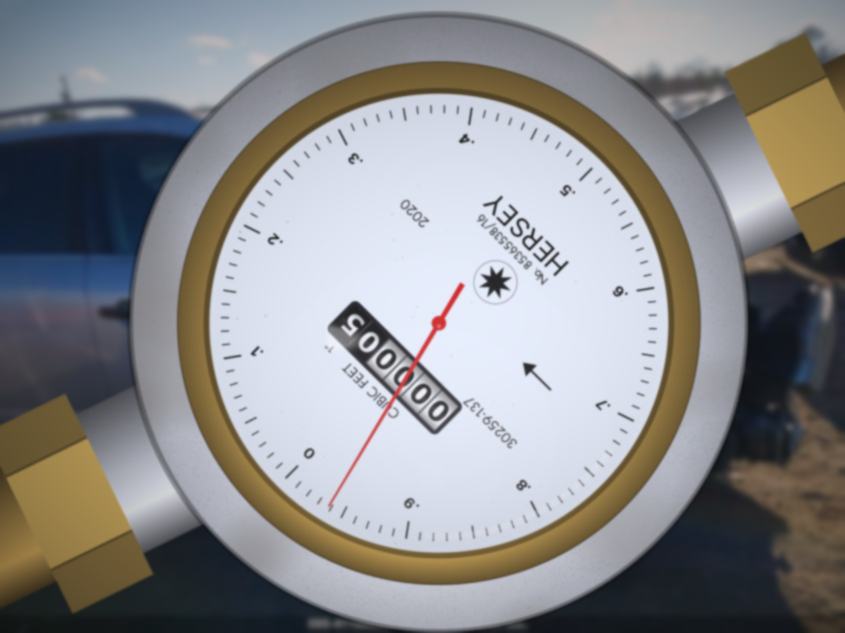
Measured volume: ft³ 4.96
